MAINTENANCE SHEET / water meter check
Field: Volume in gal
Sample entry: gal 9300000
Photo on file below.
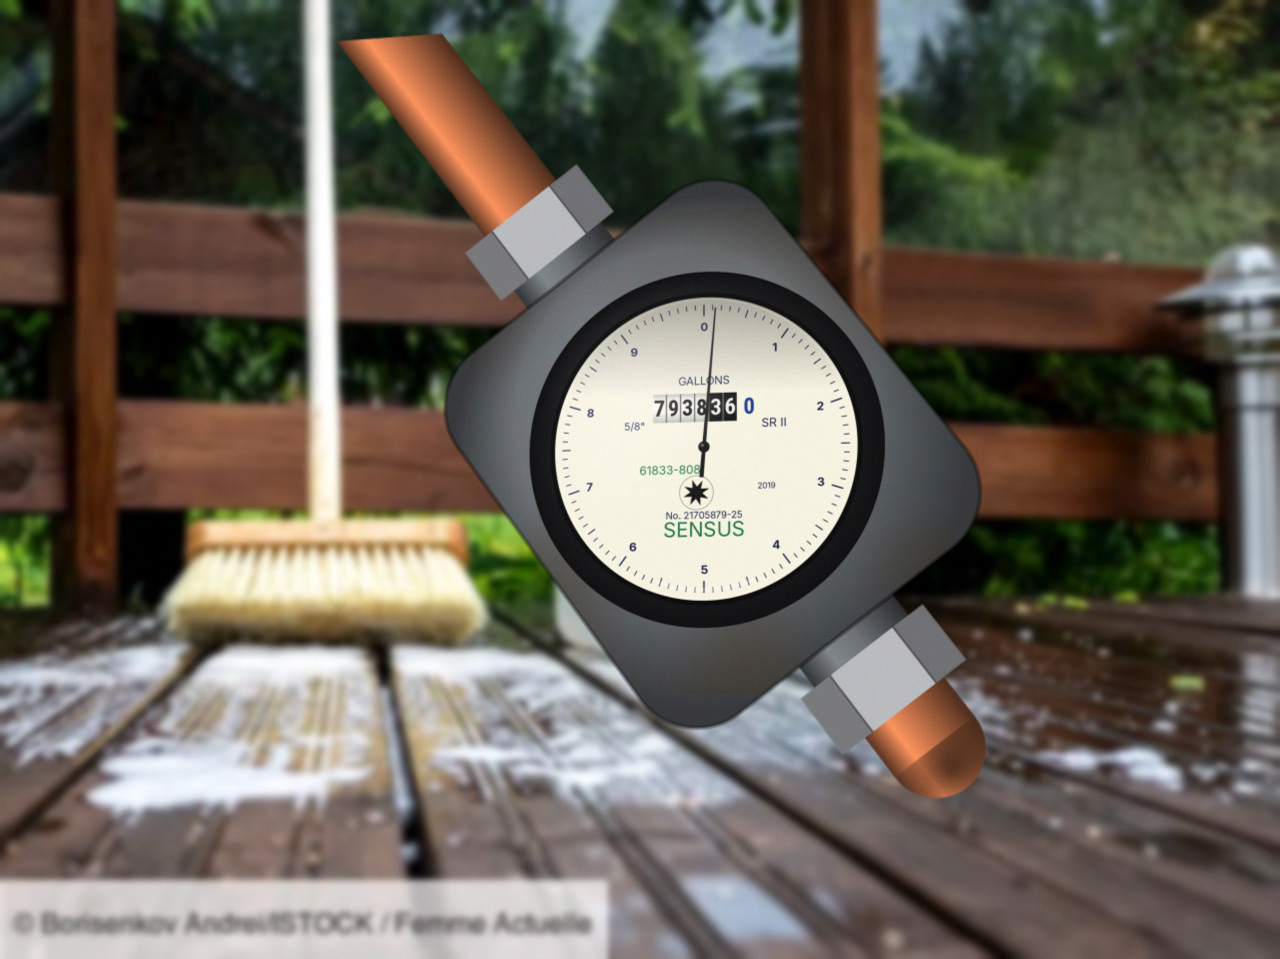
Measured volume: gal 7938360.1
